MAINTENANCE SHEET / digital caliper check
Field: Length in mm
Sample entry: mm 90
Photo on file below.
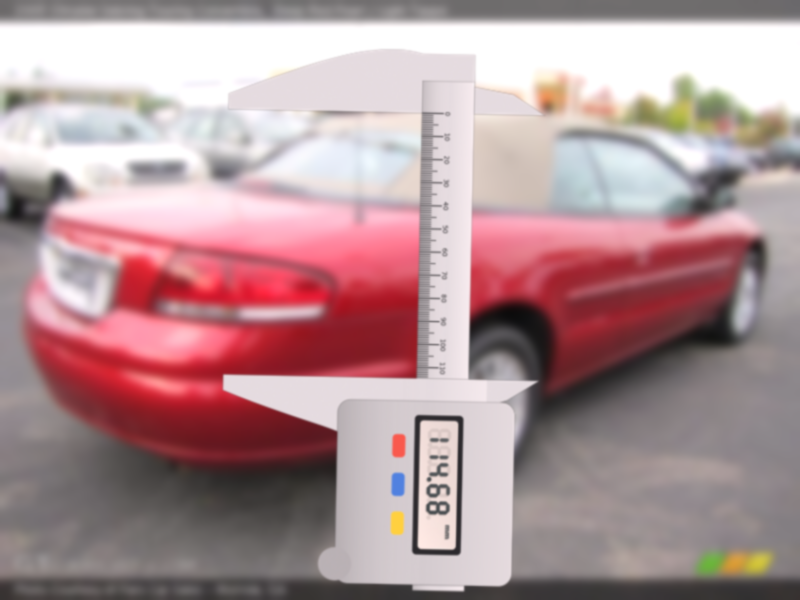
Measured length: mm 114.68
